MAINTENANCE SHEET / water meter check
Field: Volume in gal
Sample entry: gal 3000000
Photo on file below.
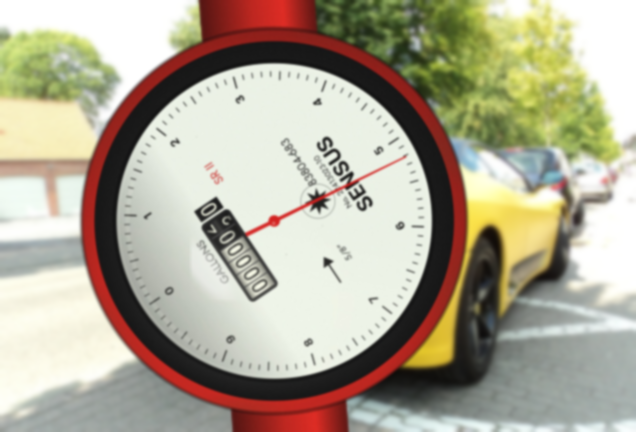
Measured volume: gal 25.2
